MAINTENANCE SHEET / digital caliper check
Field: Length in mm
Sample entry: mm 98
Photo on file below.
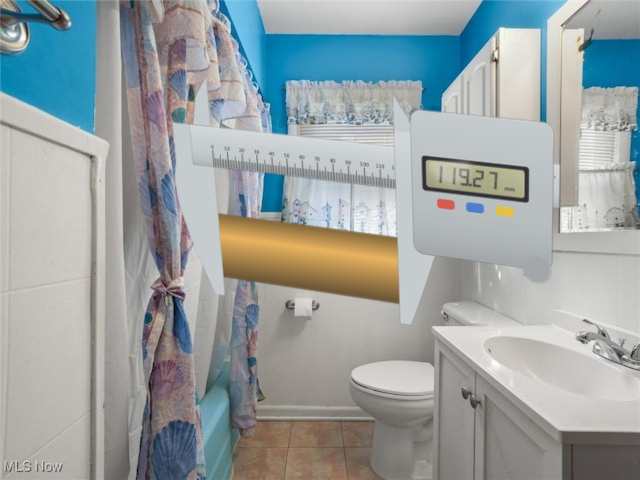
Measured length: mm 119.27
